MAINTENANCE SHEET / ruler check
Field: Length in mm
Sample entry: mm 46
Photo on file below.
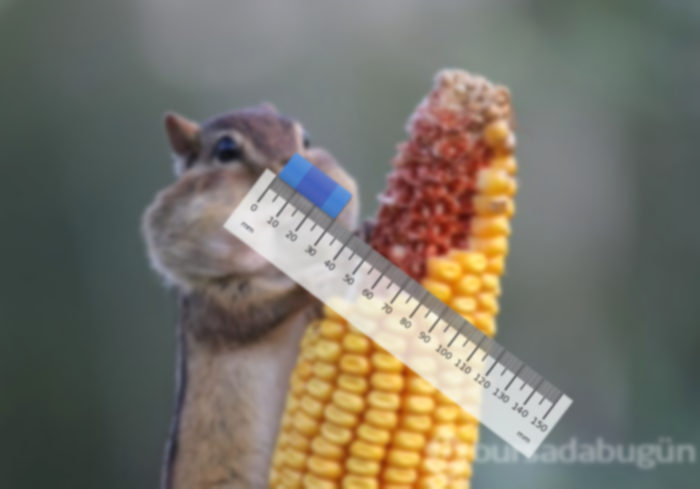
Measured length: mm 30
